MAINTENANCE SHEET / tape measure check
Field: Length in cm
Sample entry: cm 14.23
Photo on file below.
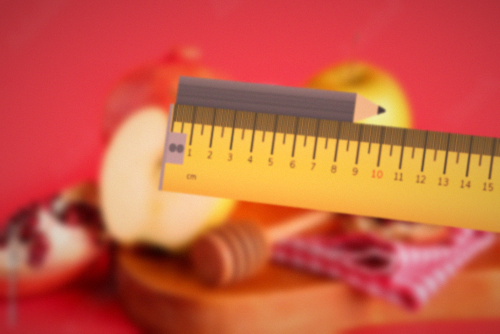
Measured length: cm 10
